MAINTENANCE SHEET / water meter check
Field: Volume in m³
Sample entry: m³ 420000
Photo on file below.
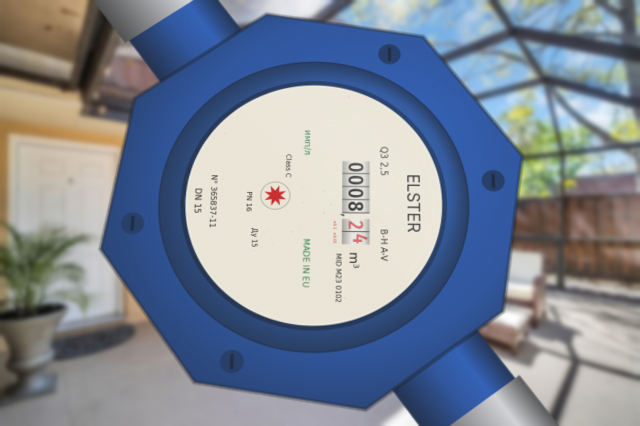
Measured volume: m³ 8.24
